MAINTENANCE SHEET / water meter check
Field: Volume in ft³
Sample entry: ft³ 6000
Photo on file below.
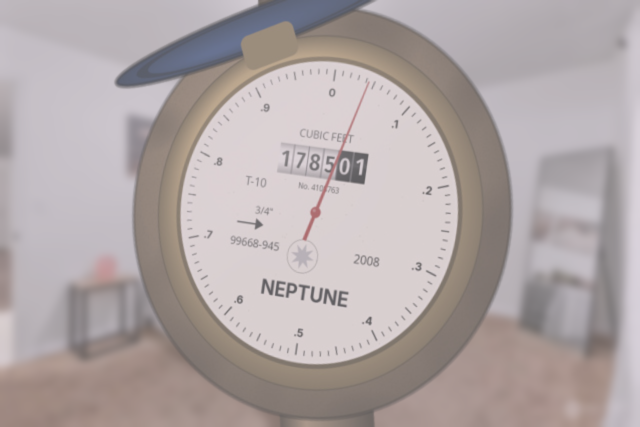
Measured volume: ft³ 178501.04
